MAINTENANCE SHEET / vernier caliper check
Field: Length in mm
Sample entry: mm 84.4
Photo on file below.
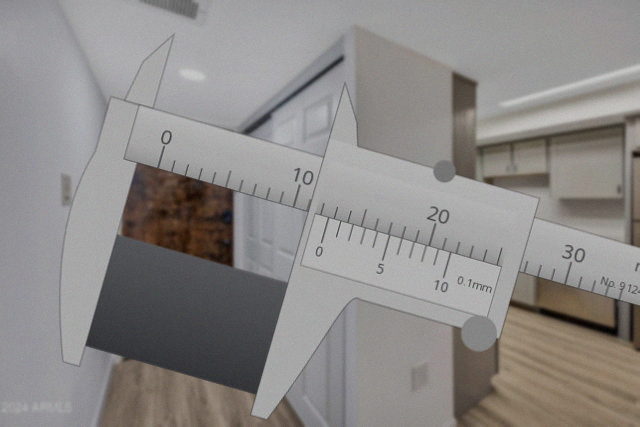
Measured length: mm 12.6
